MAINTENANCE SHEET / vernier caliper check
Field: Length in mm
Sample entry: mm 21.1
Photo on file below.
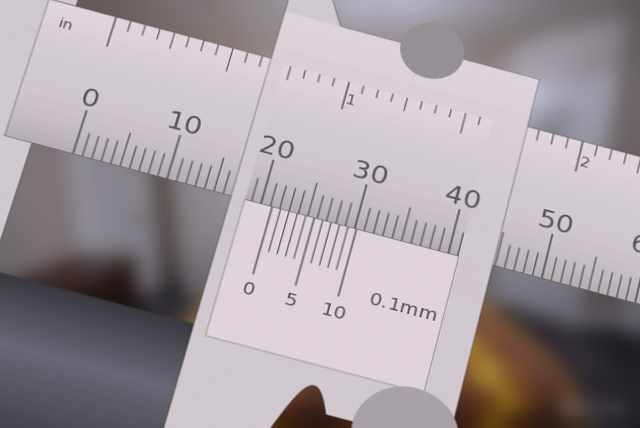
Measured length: mm 21.2
